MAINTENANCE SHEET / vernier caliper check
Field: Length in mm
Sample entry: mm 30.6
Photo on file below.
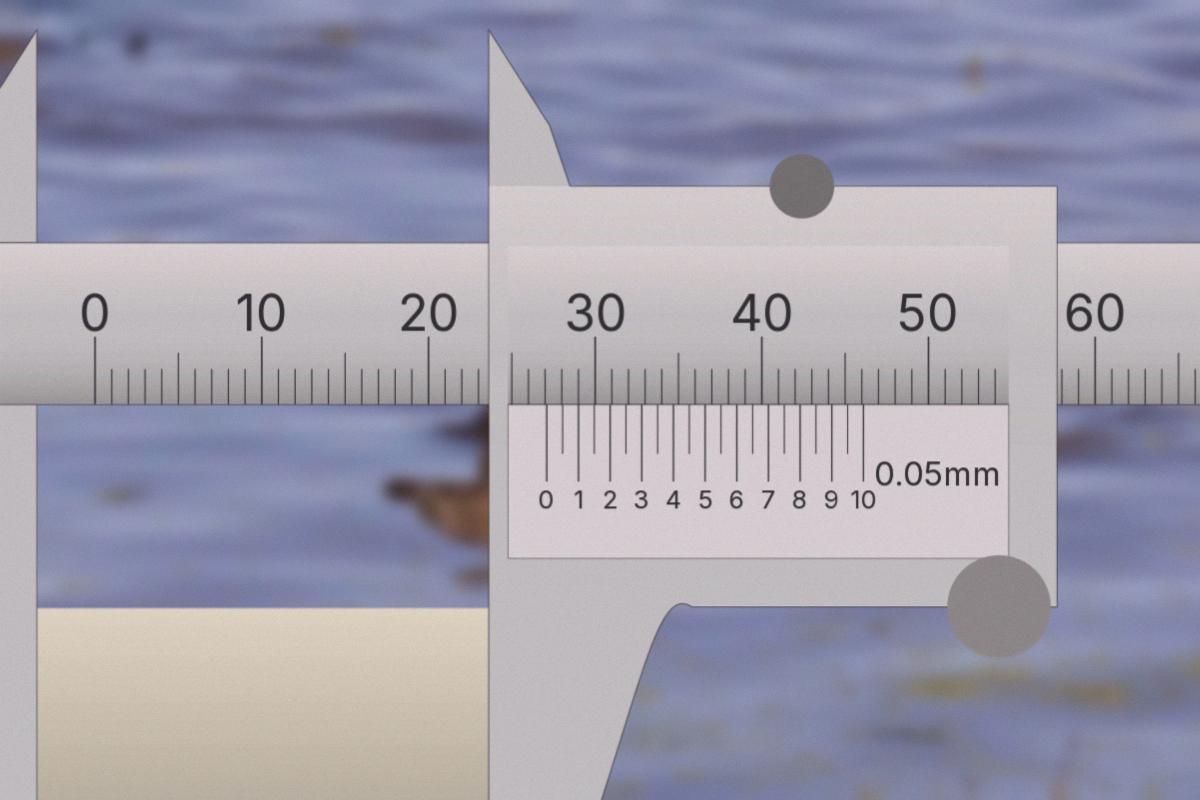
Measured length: mm 27.1
